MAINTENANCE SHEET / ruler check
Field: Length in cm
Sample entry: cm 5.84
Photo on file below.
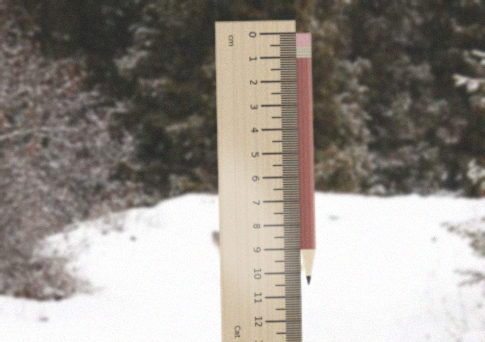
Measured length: cm 10.5
